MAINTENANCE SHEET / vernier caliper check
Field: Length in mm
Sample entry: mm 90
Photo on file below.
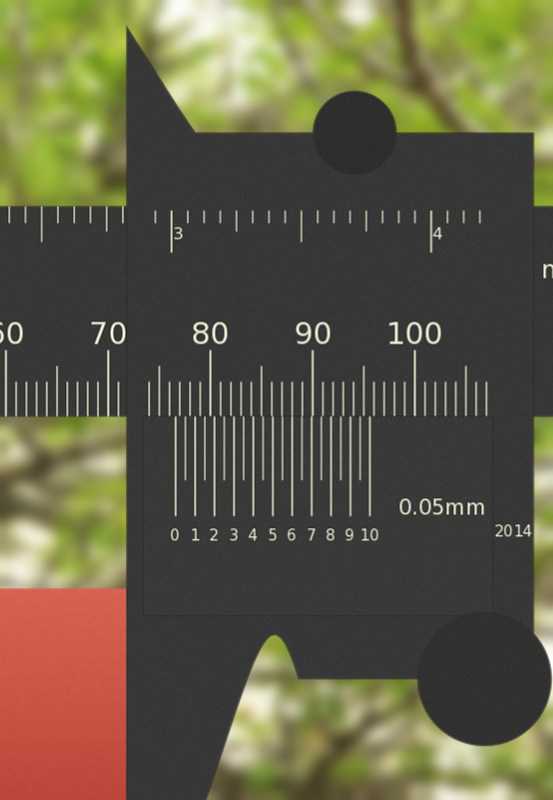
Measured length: mm 76.6
